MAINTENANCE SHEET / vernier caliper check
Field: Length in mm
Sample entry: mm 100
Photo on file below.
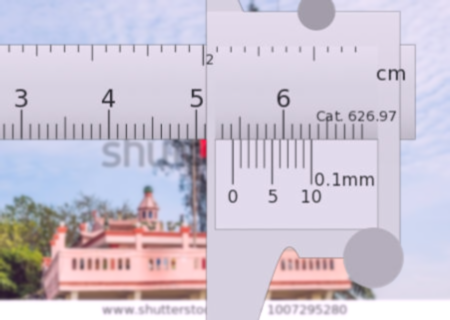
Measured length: mm 54.2
